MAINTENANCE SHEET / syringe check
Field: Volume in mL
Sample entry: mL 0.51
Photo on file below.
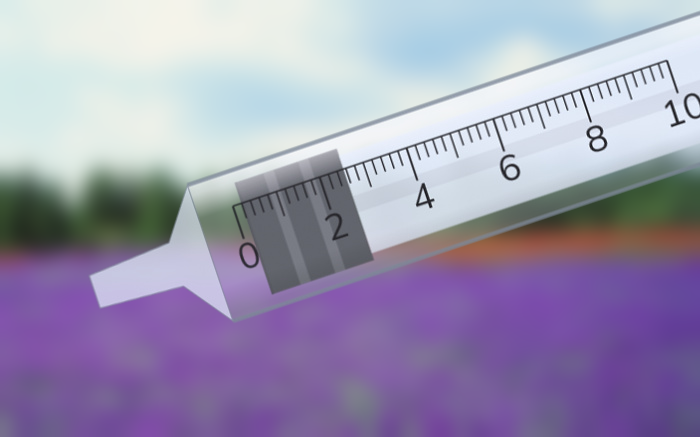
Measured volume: mL 0.2
